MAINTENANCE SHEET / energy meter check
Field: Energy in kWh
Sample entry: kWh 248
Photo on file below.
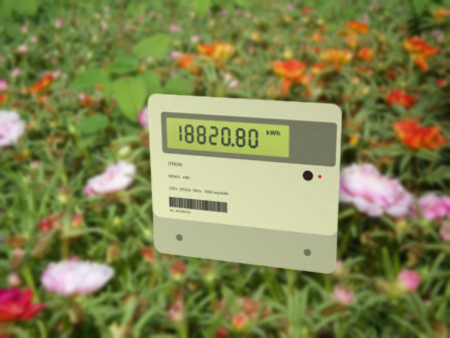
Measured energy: kWh 18820.80
